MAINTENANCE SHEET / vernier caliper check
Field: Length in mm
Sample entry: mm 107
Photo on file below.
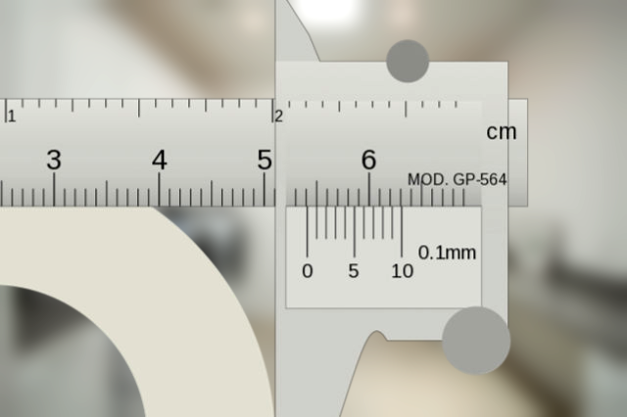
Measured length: mm 54.1
